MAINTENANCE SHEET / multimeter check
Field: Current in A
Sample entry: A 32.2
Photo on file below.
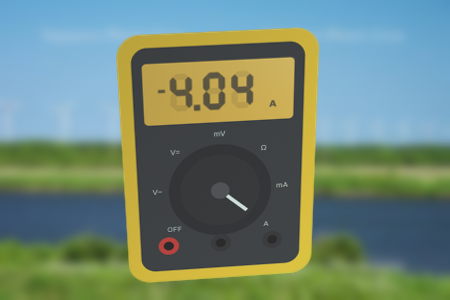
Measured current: A -4.04
